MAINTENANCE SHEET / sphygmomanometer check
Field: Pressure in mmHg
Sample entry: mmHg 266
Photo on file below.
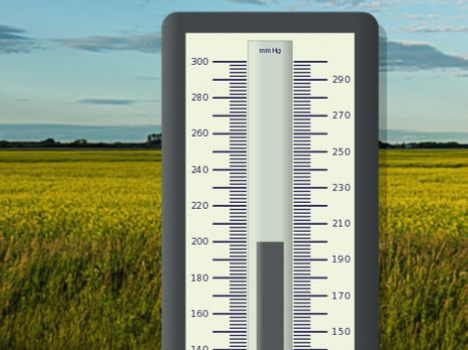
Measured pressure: mmHg 200
